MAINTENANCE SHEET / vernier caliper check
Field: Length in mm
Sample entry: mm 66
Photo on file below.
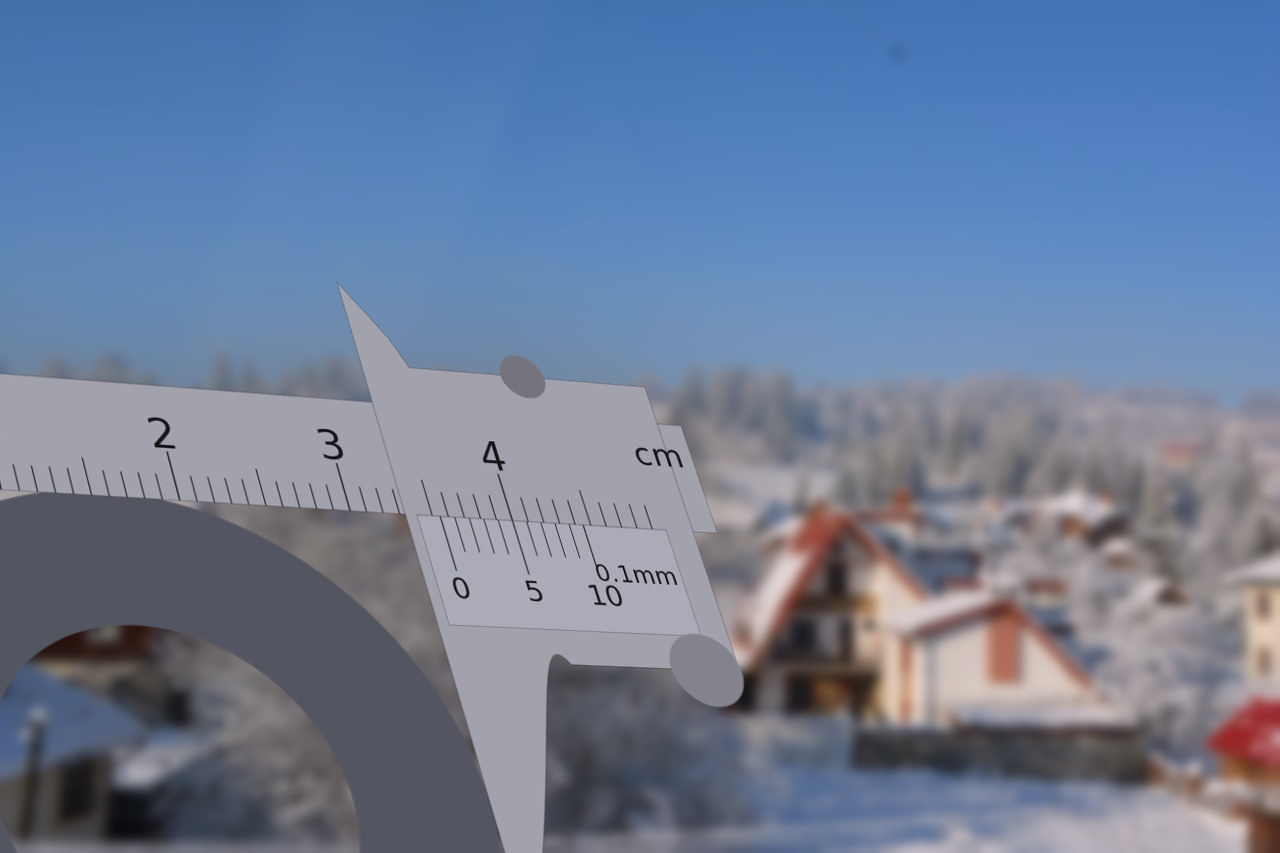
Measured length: mm 35.5
